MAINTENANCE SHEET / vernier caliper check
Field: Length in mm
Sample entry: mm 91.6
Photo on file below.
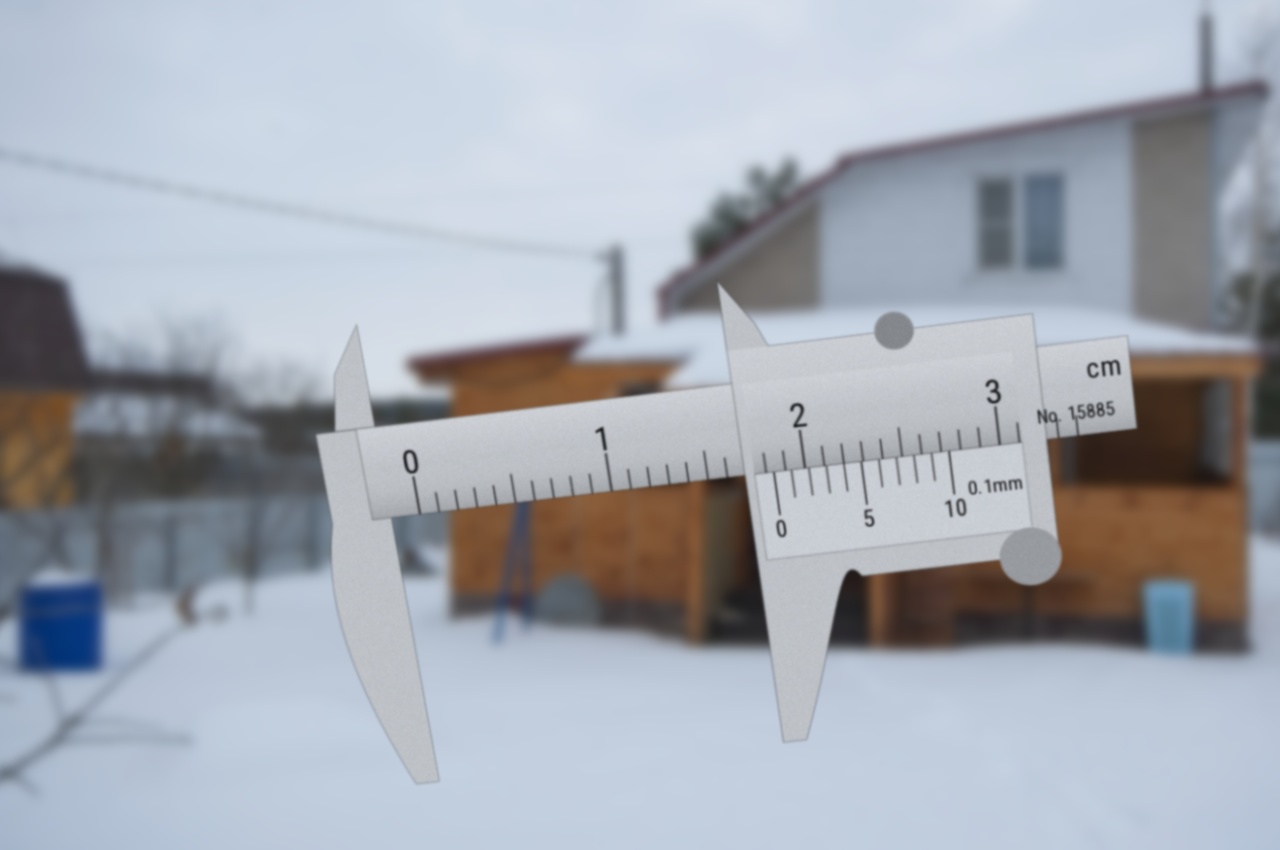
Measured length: mm 18.4
